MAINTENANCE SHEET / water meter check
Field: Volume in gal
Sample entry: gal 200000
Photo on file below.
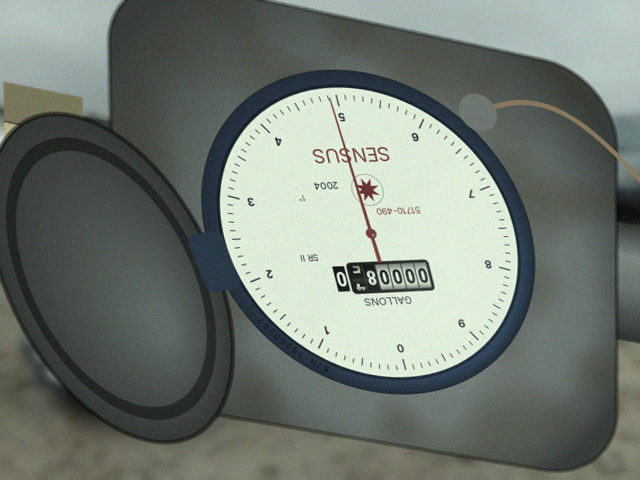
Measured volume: gal 844.9
